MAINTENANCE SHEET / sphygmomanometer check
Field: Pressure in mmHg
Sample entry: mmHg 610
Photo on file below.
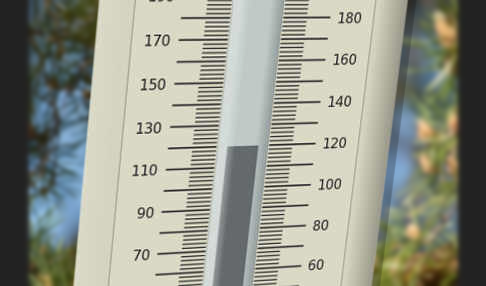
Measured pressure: mmHg 120
